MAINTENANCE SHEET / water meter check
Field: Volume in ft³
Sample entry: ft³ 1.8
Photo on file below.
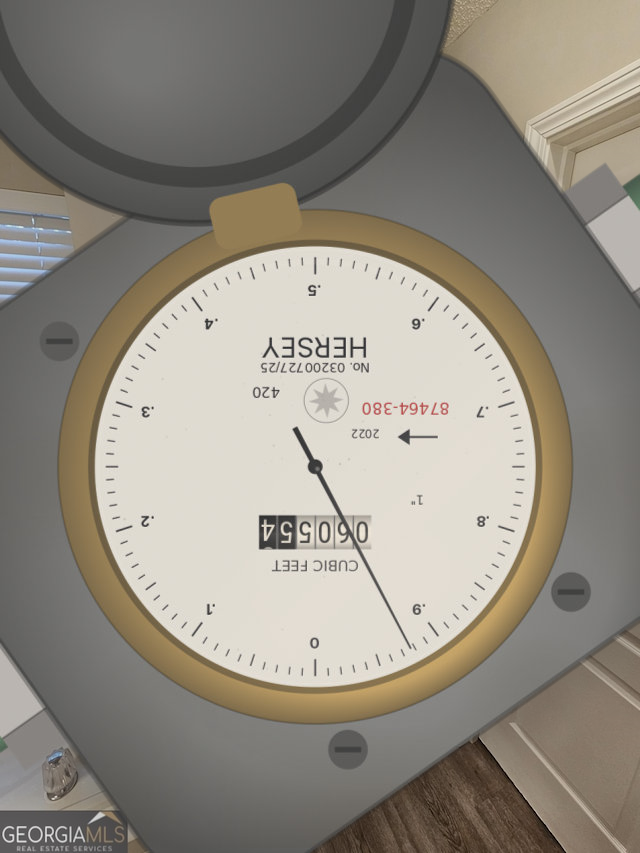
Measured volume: ft³ 60553.92
